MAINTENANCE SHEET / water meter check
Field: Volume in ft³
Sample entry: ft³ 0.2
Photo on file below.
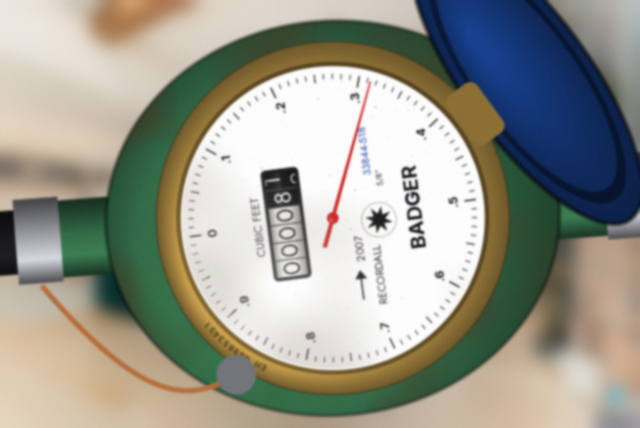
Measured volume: ft³ 81.31
